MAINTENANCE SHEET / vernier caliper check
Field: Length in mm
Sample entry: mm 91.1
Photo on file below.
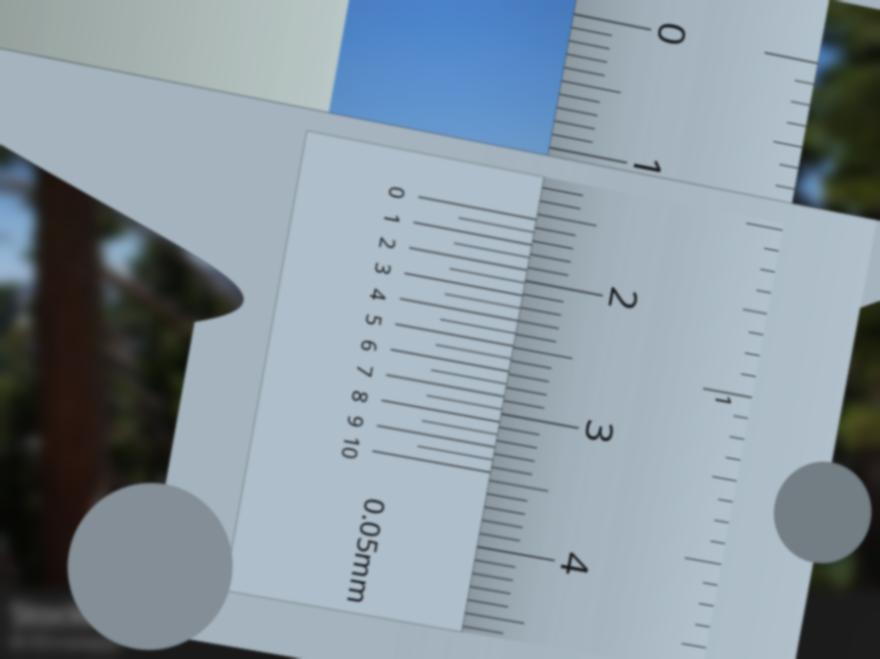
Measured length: mm 15.4
